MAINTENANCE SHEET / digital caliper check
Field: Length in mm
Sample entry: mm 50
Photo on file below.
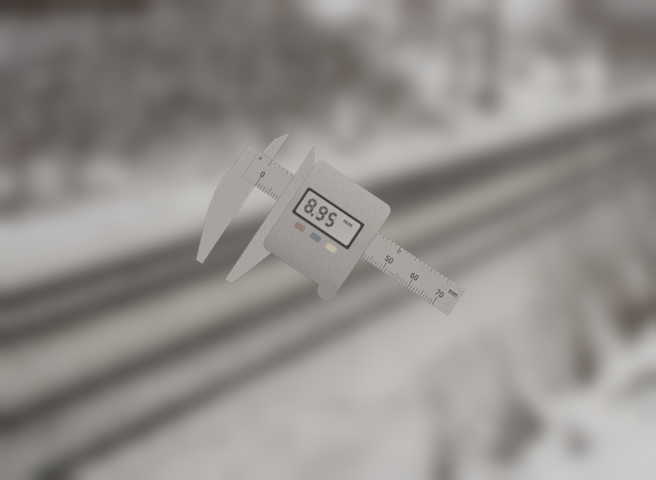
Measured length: mm 8.95
